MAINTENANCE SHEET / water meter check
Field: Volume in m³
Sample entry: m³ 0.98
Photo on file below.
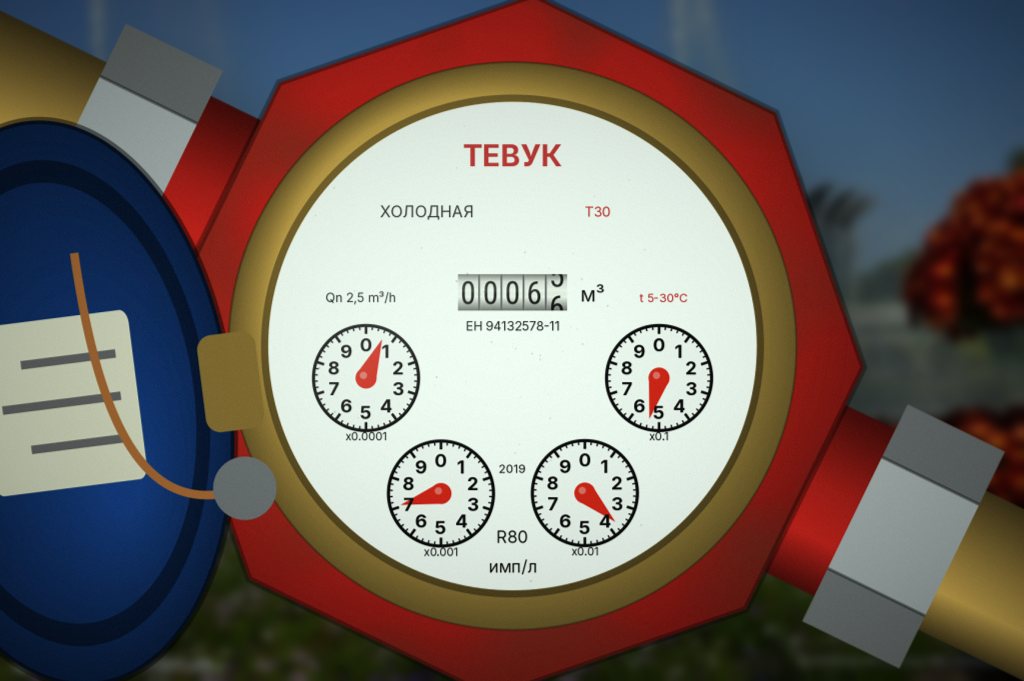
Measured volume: m³ 65.5370
